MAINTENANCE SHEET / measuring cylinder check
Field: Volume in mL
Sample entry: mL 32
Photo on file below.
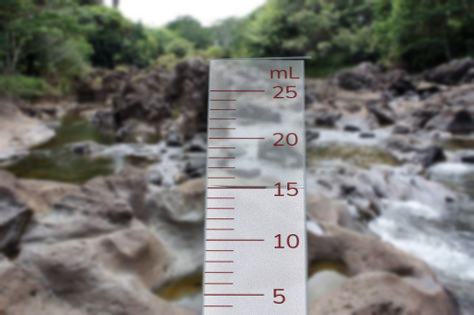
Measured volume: mL 15
